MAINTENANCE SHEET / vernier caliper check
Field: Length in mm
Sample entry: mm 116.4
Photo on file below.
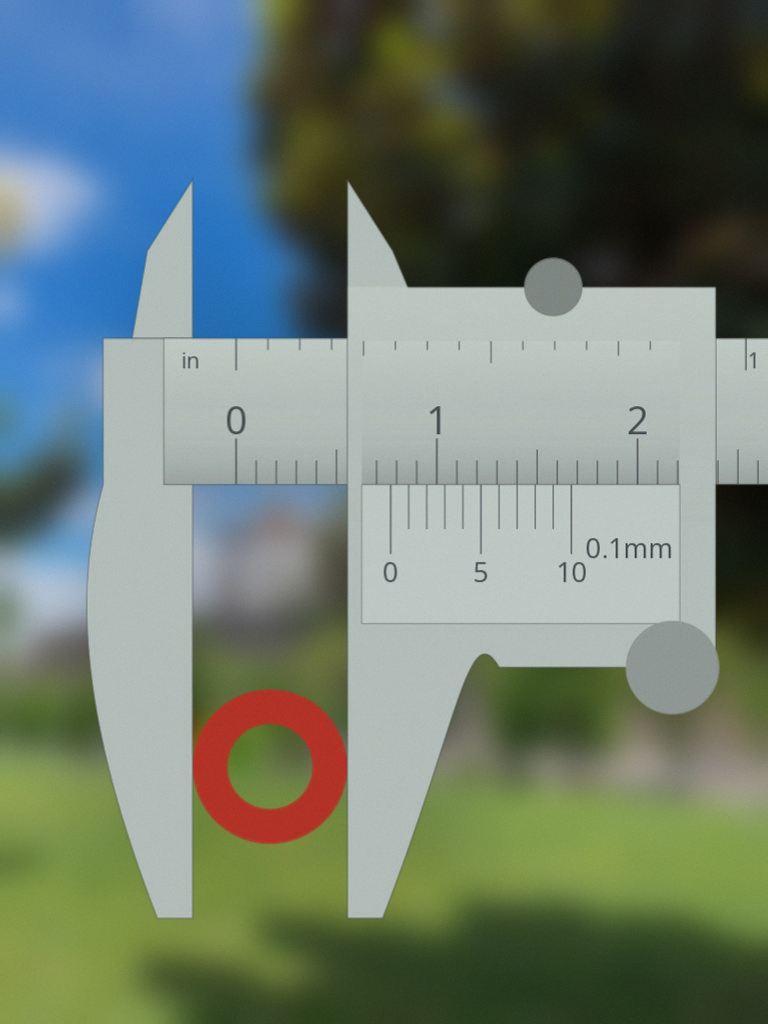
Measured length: mm 7.7
